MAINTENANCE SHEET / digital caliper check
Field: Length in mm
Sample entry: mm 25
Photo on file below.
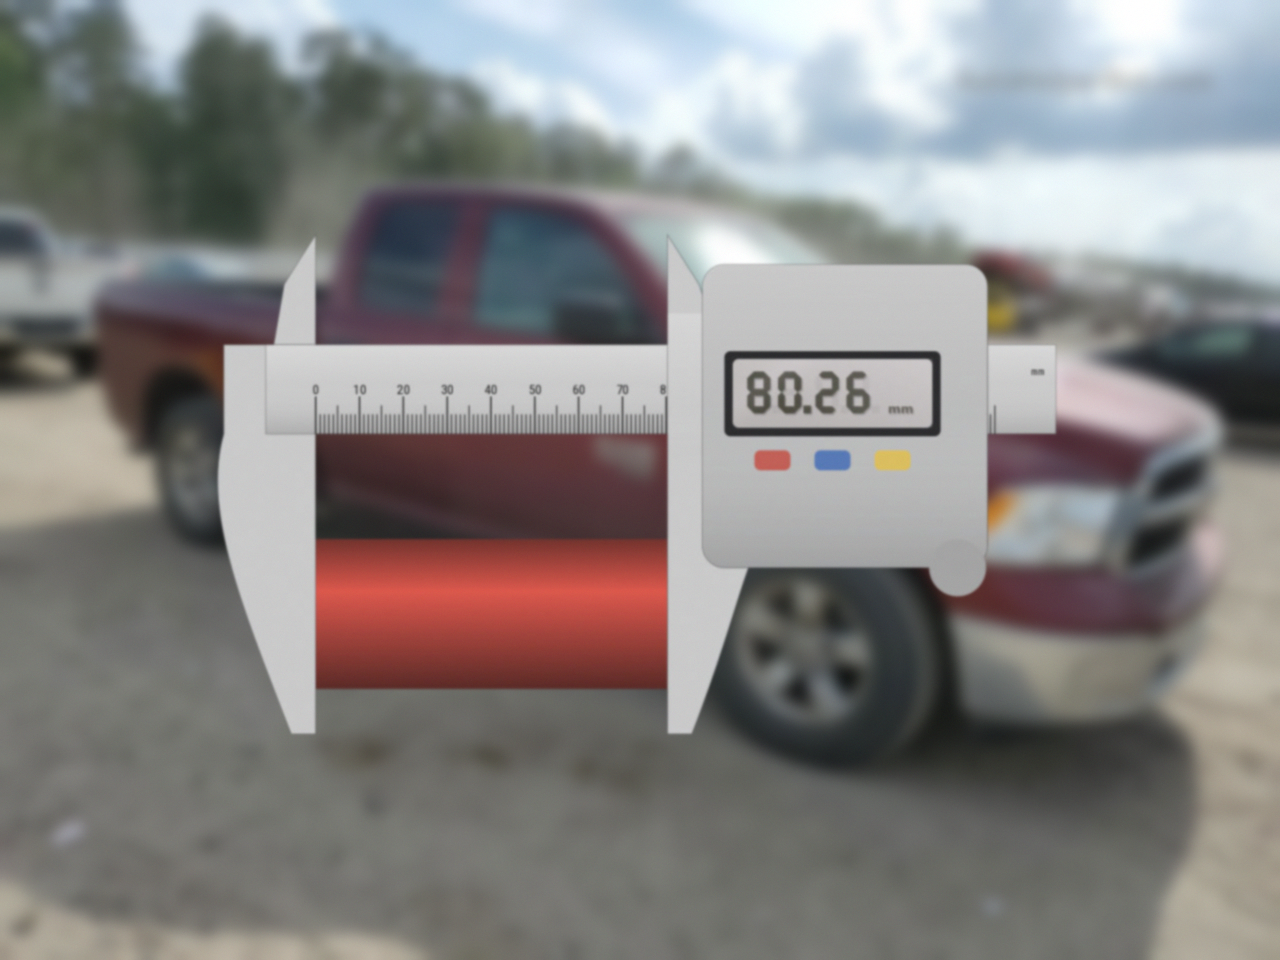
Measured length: mm 80.26
